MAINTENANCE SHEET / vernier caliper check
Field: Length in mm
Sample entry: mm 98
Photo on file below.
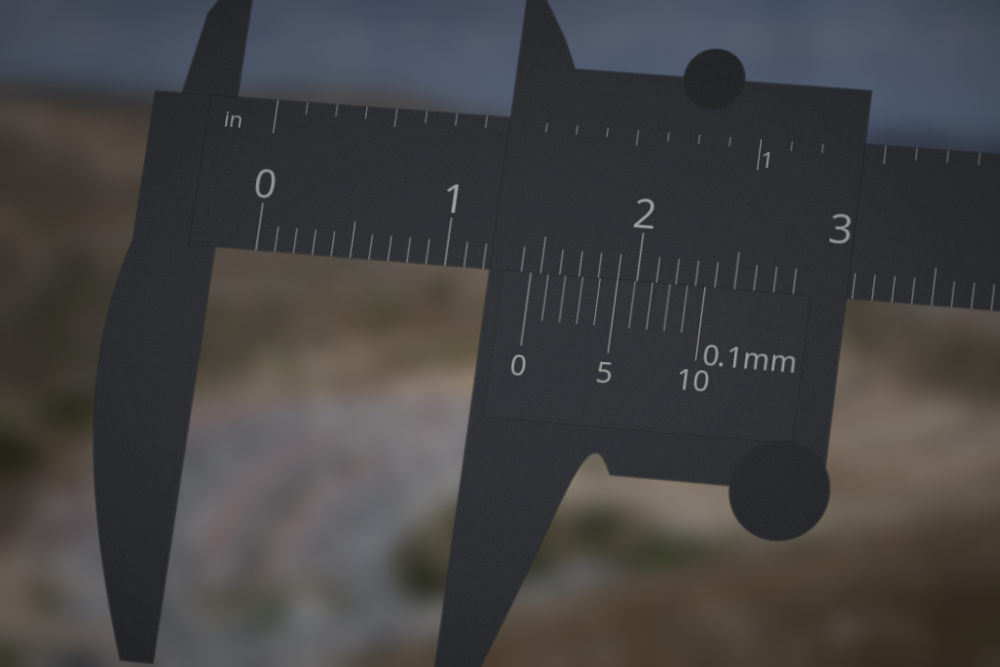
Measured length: mm 14.5
